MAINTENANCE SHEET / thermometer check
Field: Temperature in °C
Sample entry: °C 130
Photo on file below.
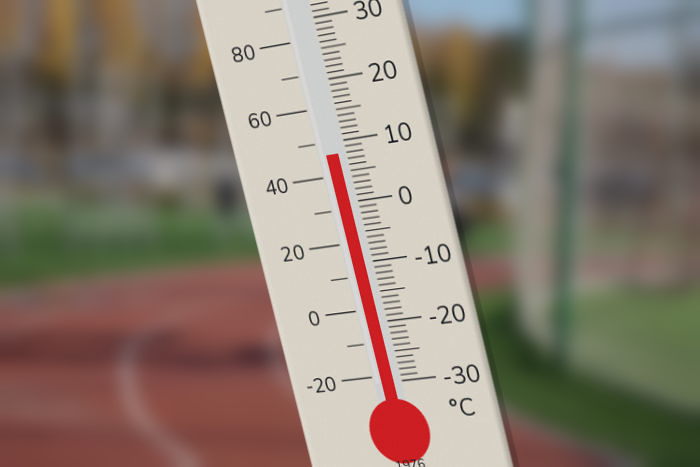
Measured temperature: °C 8
